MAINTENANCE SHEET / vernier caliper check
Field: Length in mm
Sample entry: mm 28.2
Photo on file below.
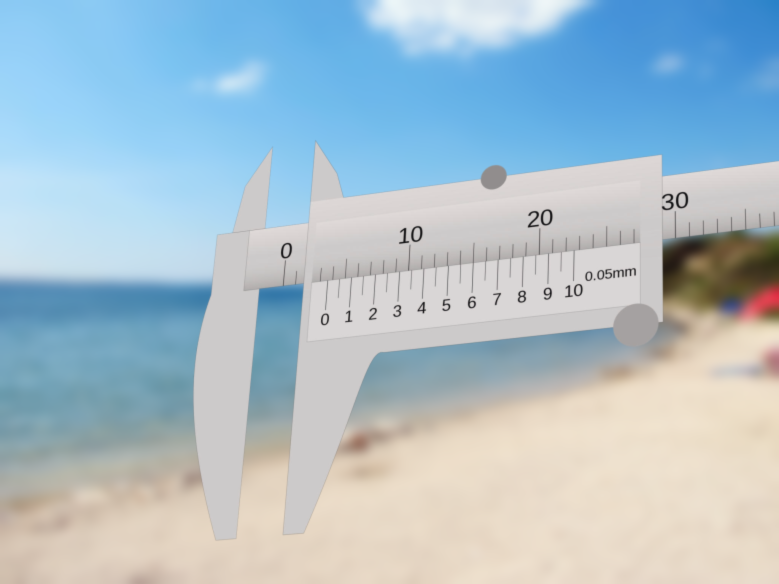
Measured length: mm 3.6
